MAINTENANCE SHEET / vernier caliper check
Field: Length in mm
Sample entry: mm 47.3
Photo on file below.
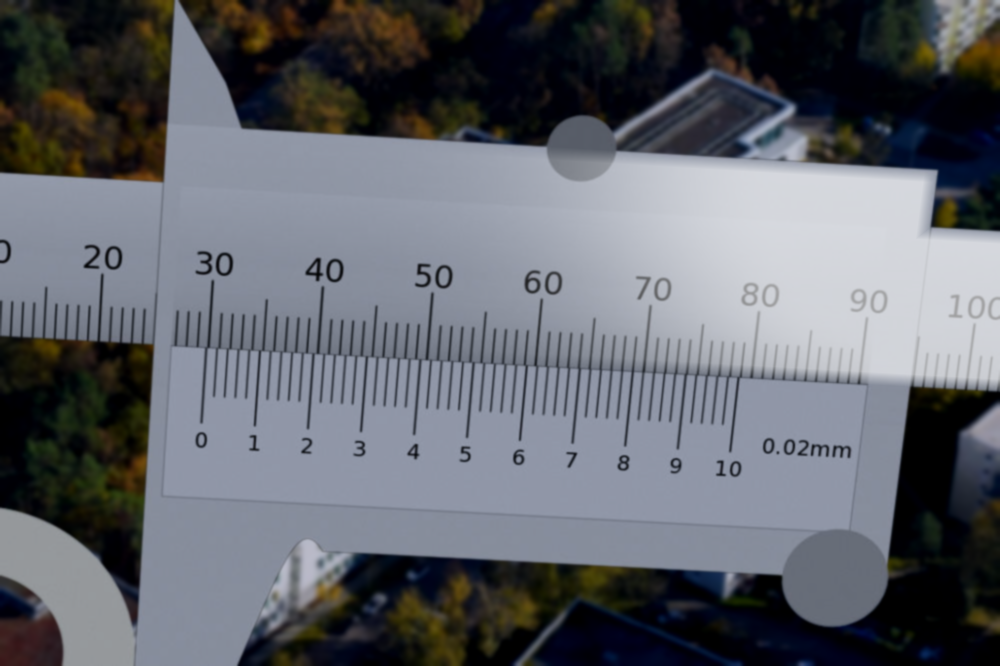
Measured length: mm 29.8
